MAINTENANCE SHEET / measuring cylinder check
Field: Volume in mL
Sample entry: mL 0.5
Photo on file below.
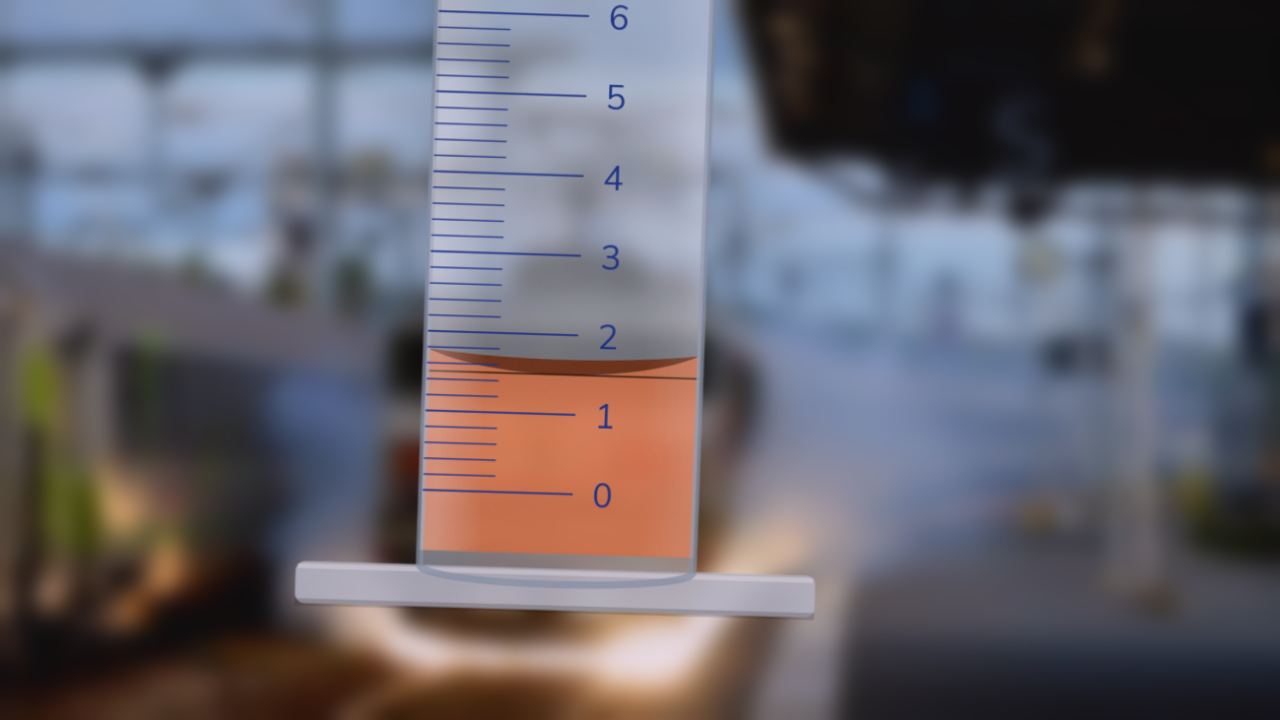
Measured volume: mL 1.5
